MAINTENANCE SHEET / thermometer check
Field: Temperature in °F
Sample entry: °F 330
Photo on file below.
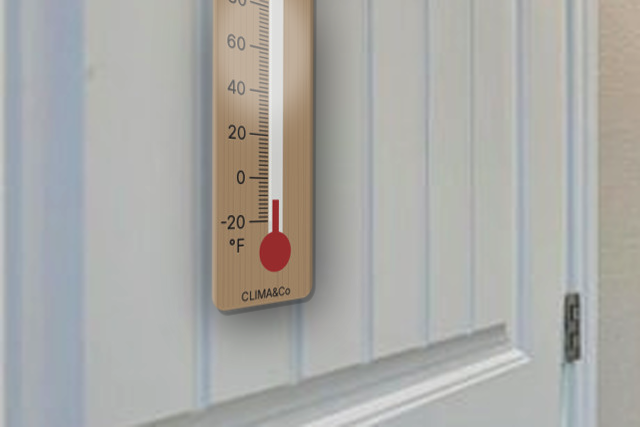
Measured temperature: °F -10
